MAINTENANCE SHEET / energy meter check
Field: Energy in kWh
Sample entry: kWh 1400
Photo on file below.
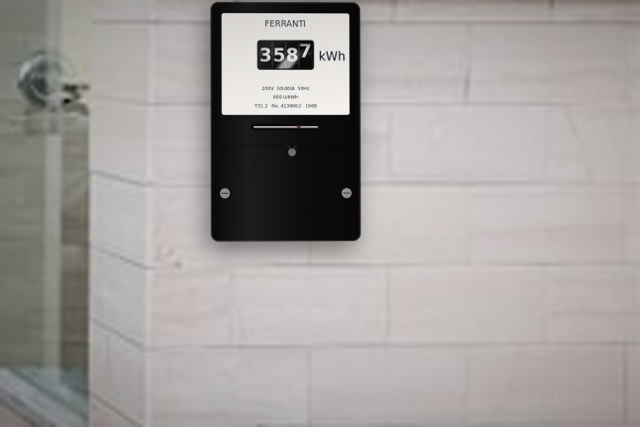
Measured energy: kWh 3587
